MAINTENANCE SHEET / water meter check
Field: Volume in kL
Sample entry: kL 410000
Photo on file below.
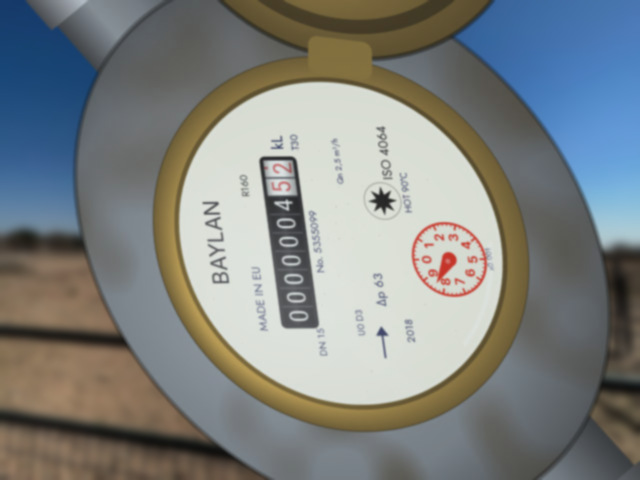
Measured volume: kL 4.518
